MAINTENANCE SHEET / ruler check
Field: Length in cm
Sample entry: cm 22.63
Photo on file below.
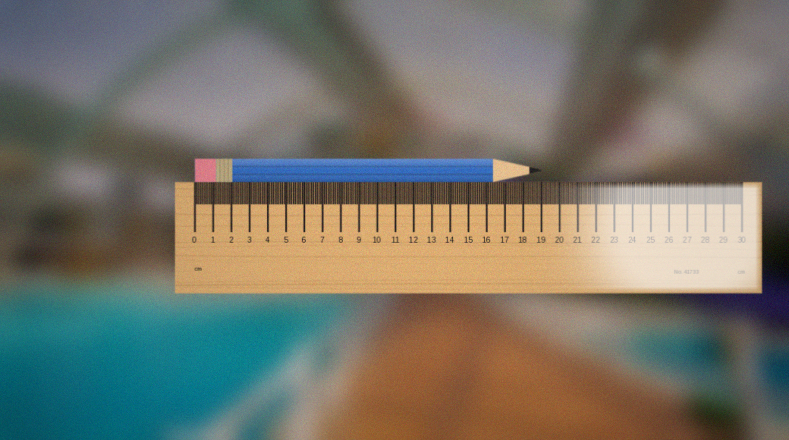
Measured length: cm 19
